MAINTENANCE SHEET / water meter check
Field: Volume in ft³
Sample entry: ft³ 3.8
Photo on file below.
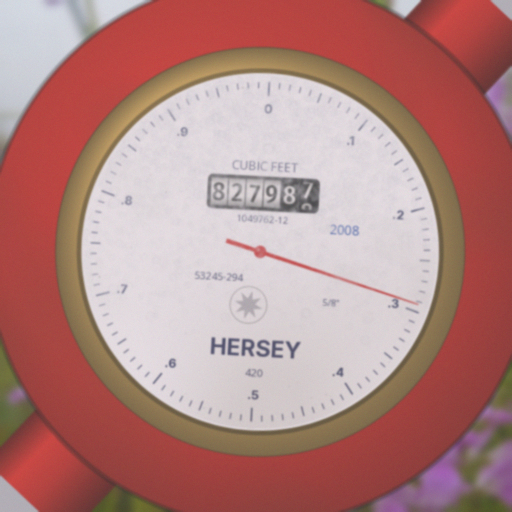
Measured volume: ft³ 827987.29
